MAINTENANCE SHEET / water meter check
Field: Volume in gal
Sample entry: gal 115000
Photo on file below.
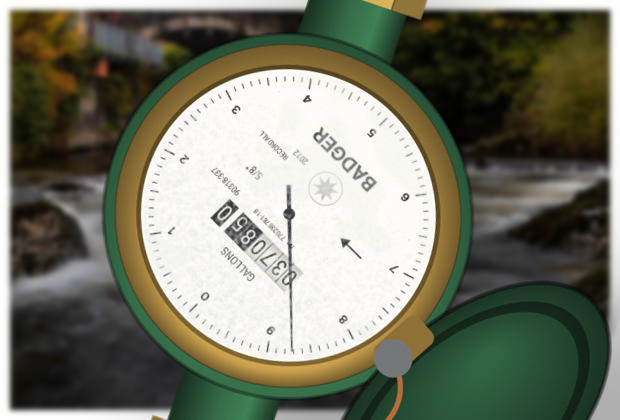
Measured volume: gal 370848.7
